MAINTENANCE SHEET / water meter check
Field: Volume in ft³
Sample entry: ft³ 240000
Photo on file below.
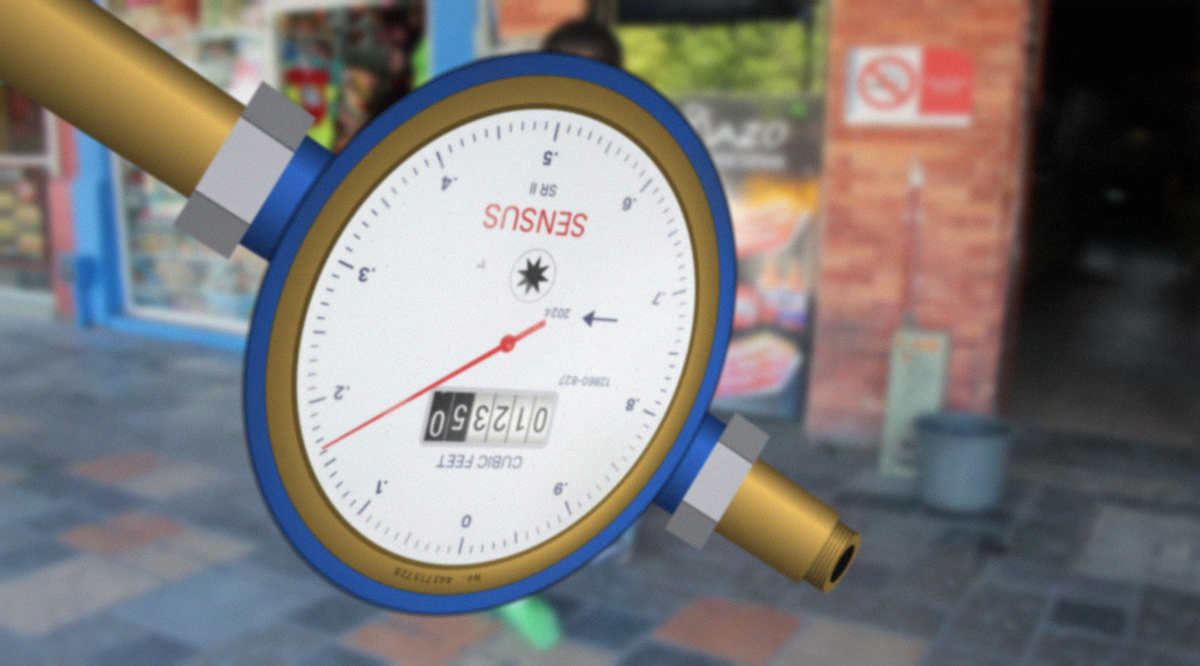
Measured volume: ft³ 12350.16
